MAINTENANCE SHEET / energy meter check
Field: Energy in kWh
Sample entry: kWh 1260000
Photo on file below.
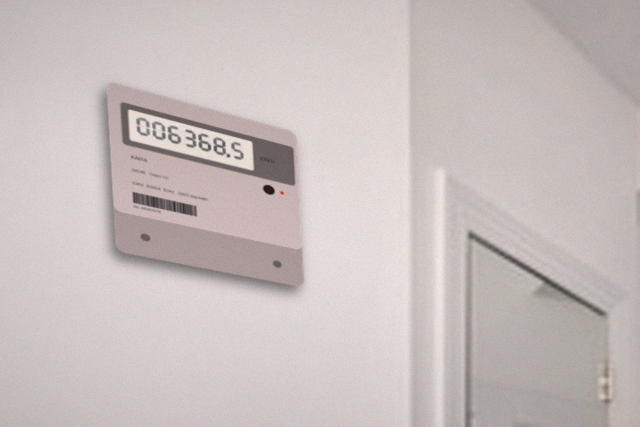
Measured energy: kWh 6368.5
